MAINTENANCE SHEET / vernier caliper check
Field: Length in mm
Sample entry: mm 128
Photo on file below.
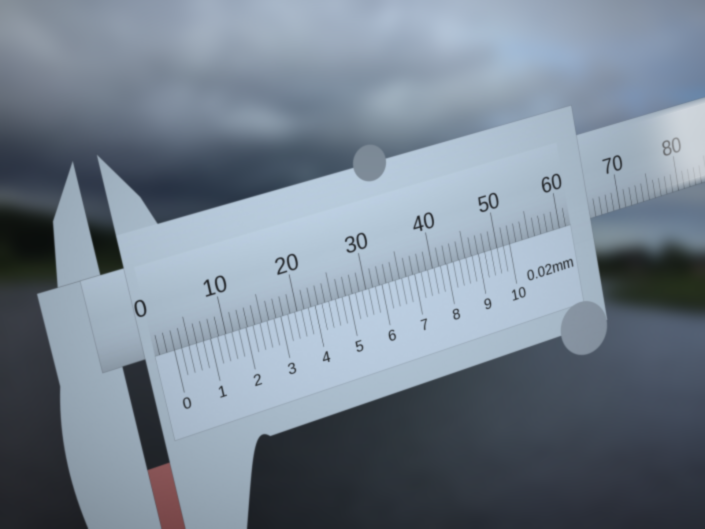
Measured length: mm 3.0
